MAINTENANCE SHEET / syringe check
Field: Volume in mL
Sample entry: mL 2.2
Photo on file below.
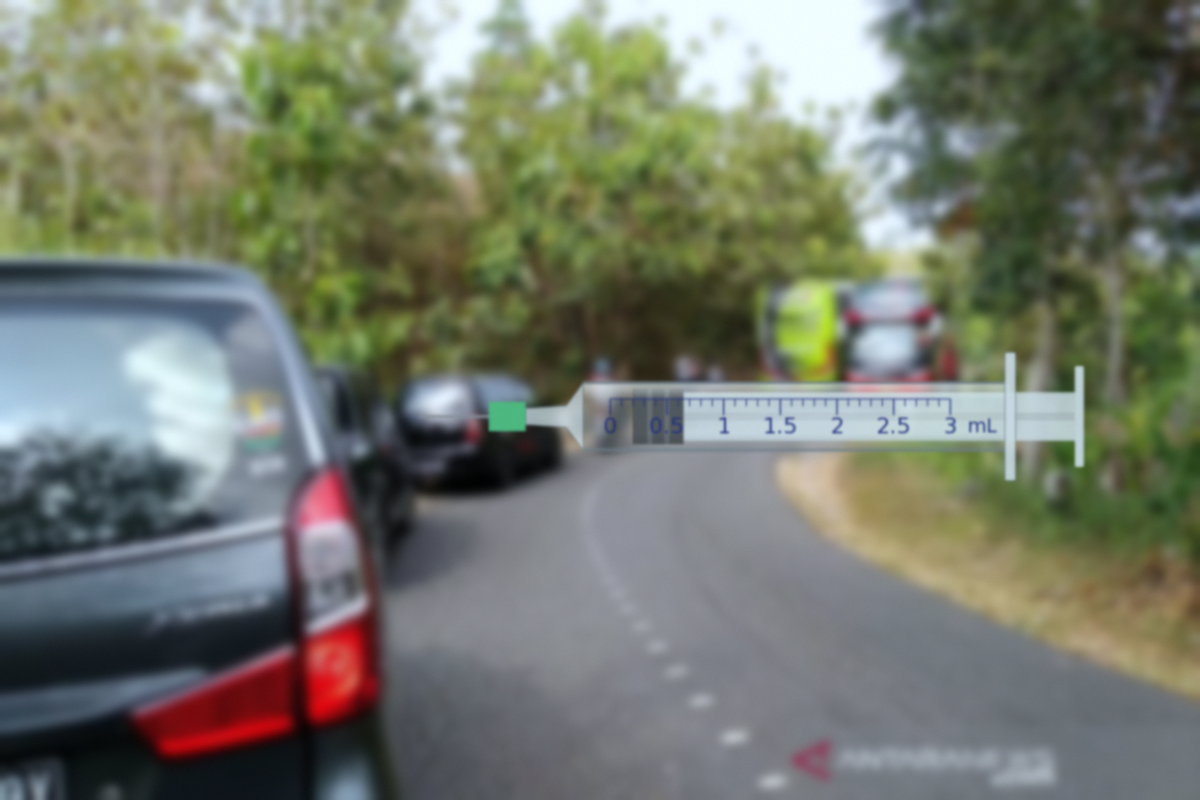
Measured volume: mL 0.2
